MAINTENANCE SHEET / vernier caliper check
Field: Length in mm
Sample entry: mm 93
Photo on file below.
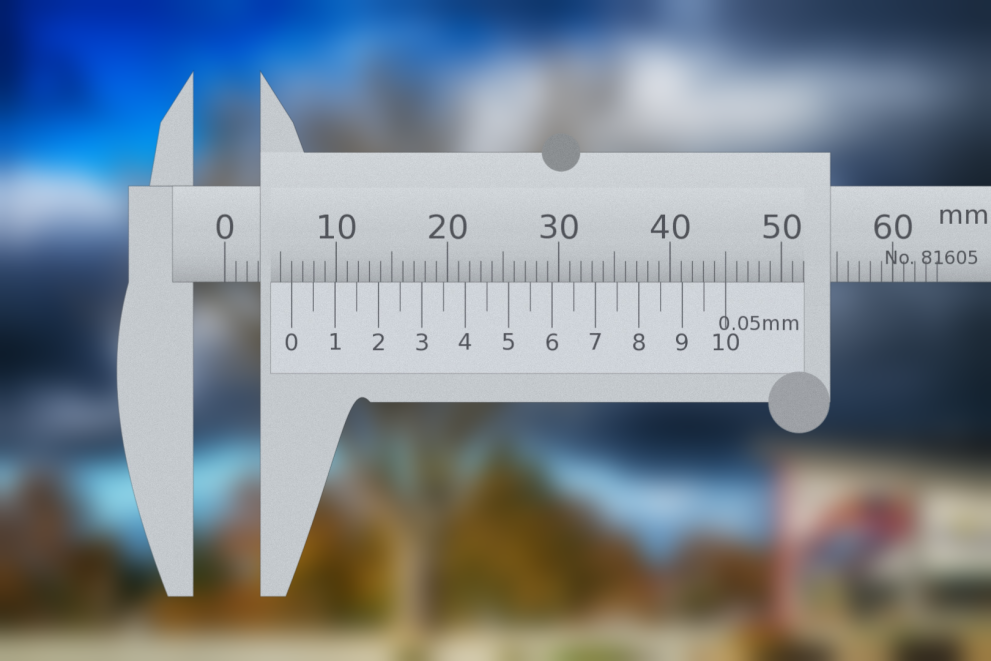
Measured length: mm 6.0
